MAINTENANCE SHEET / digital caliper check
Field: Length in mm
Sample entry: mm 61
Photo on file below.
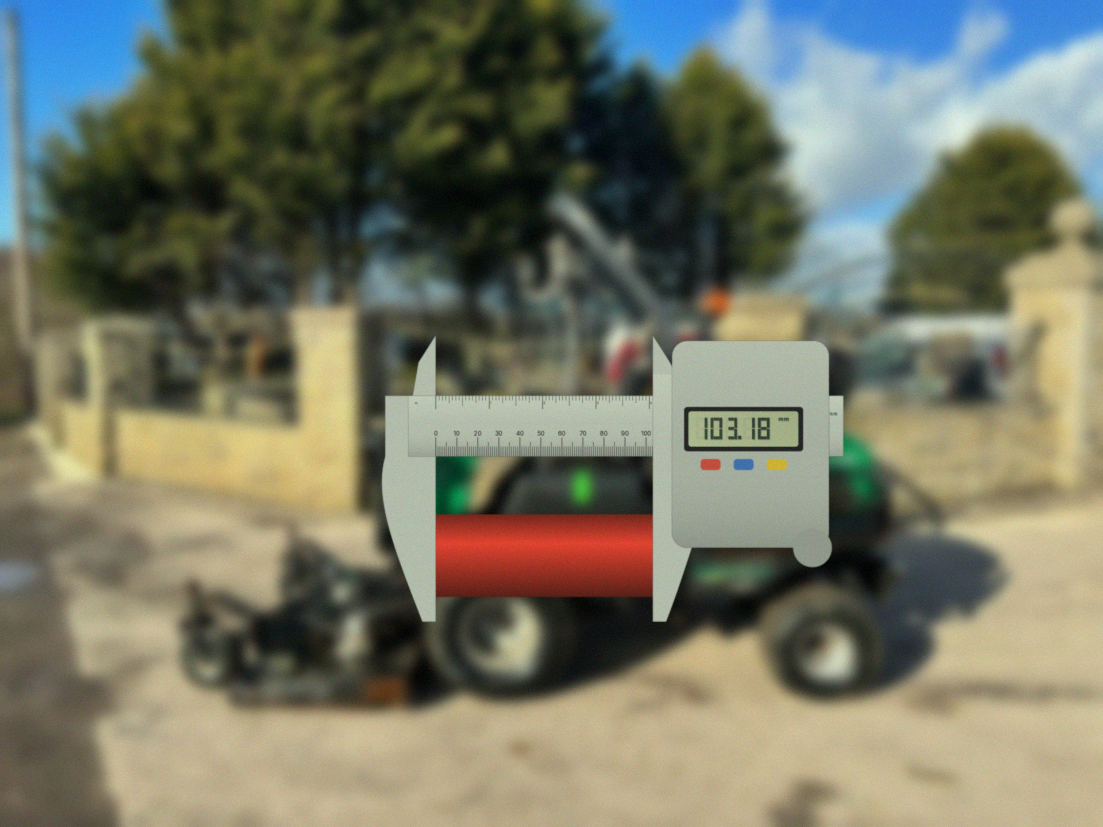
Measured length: mm 103.18
